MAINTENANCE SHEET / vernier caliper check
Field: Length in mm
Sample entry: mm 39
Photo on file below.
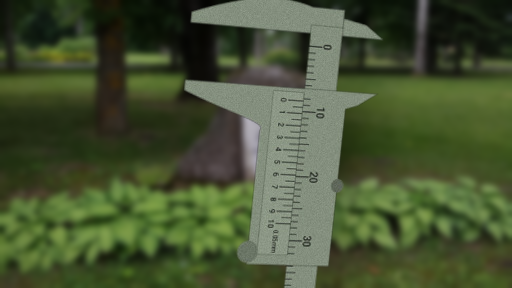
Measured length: mm 8.4
